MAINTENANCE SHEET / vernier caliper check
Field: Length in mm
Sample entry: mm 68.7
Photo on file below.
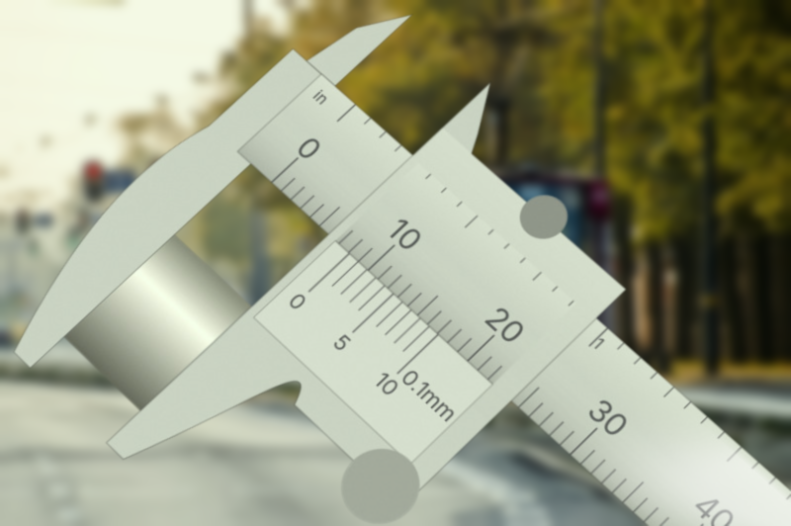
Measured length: mm 8.1
